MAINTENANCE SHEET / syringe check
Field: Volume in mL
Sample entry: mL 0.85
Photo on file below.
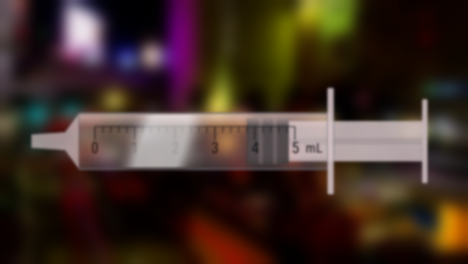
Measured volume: mL 3.8
